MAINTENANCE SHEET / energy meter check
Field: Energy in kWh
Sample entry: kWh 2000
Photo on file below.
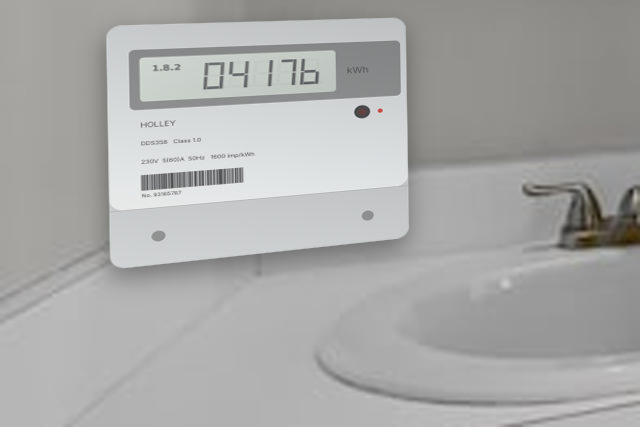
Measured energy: kWh 4176
